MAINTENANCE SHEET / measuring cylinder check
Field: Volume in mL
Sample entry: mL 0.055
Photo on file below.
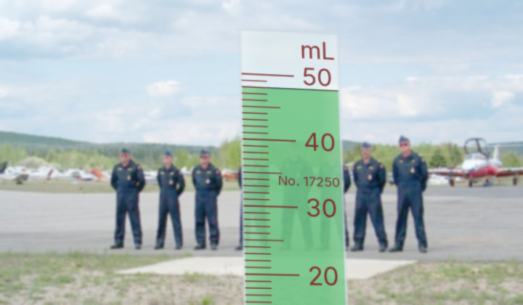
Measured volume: mL 48
